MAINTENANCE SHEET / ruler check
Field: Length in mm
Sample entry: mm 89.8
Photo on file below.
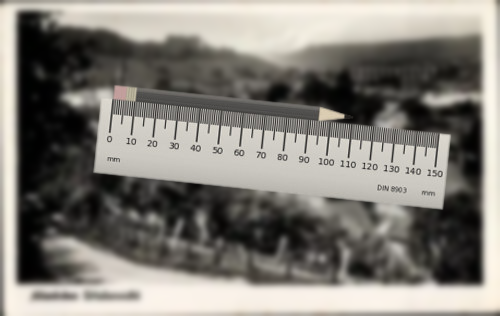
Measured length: mm 110
